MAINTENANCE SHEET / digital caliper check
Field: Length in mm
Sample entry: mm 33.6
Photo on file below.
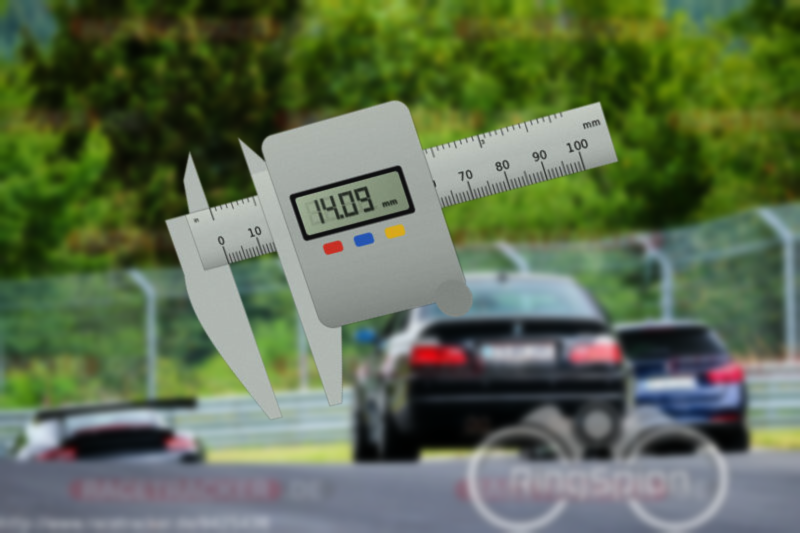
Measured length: mm 14.09
